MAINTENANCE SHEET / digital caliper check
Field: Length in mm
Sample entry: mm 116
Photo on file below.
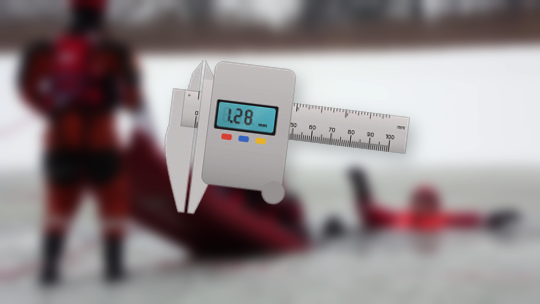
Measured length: mm 1.28
